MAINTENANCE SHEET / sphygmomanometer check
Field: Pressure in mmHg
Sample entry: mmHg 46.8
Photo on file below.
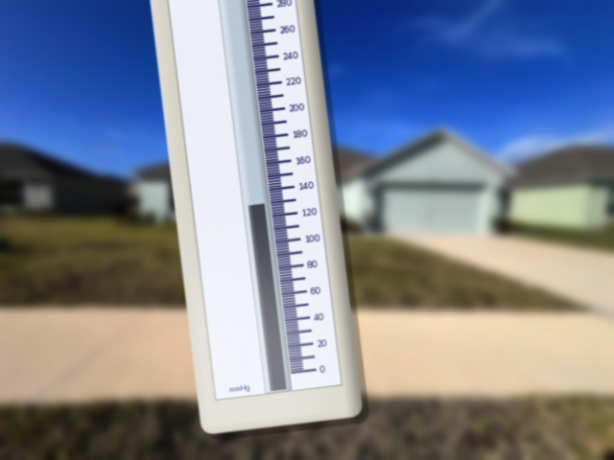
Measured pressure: mmHg 130
